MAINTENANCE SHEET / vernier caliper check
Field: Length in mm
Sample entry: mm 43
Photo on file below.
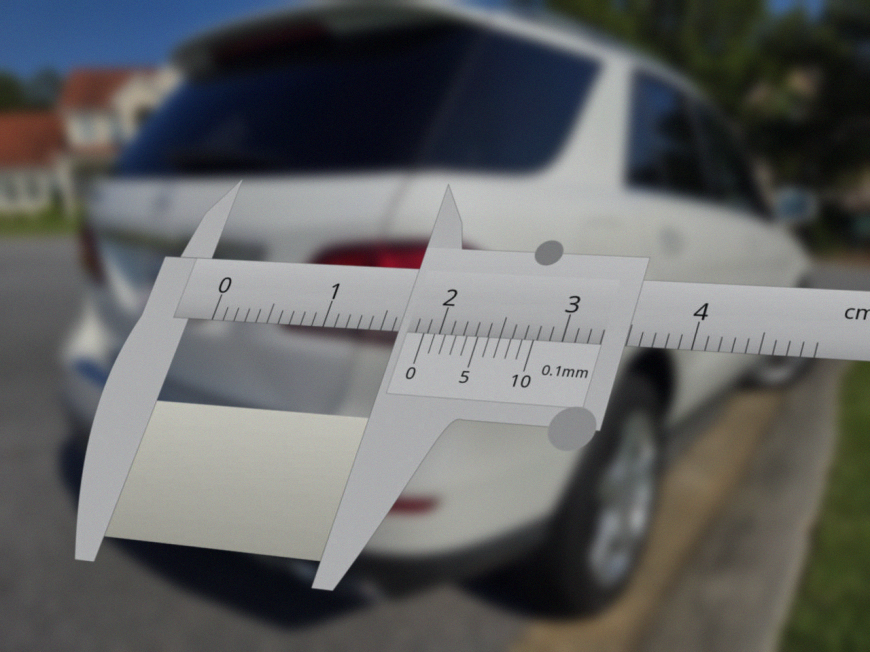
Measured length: mm 18.7
